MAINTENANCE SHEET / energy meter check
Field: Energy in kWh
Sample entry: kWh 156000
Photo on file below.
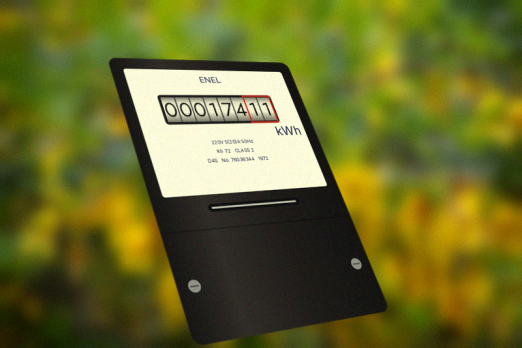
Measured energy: kWh 174.11
